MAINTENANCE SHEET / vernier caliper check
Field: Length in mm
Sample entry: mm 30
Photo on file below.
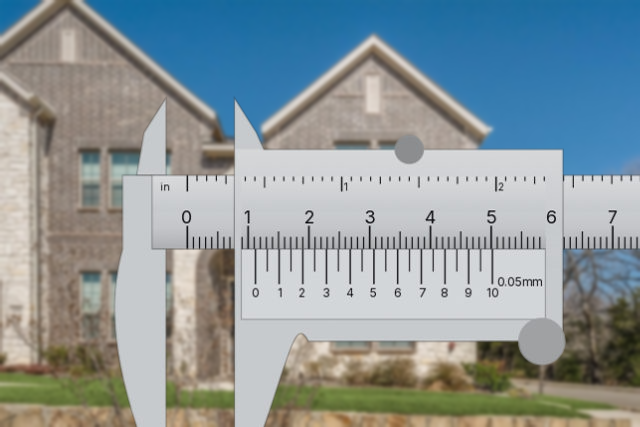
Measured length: mm 11.2
